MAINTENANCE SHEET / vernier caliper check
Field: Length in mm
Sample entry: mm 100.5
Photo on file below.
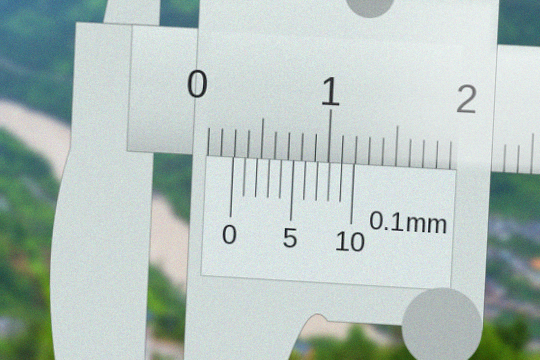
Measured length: mm 2.9
